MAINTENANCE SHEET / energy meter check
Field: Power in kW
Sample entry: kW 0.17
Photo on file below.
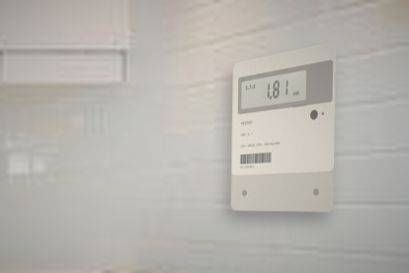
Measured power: kW 1.81
